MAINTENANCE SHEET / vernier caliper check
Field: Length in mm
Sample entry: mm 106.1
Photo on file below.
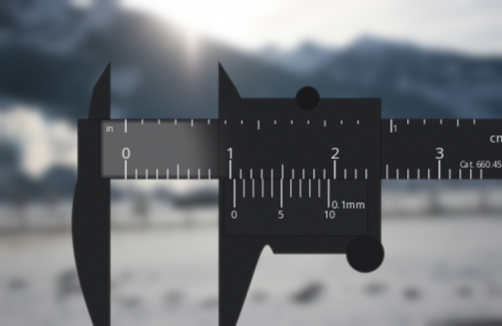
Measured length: mm 10.4
